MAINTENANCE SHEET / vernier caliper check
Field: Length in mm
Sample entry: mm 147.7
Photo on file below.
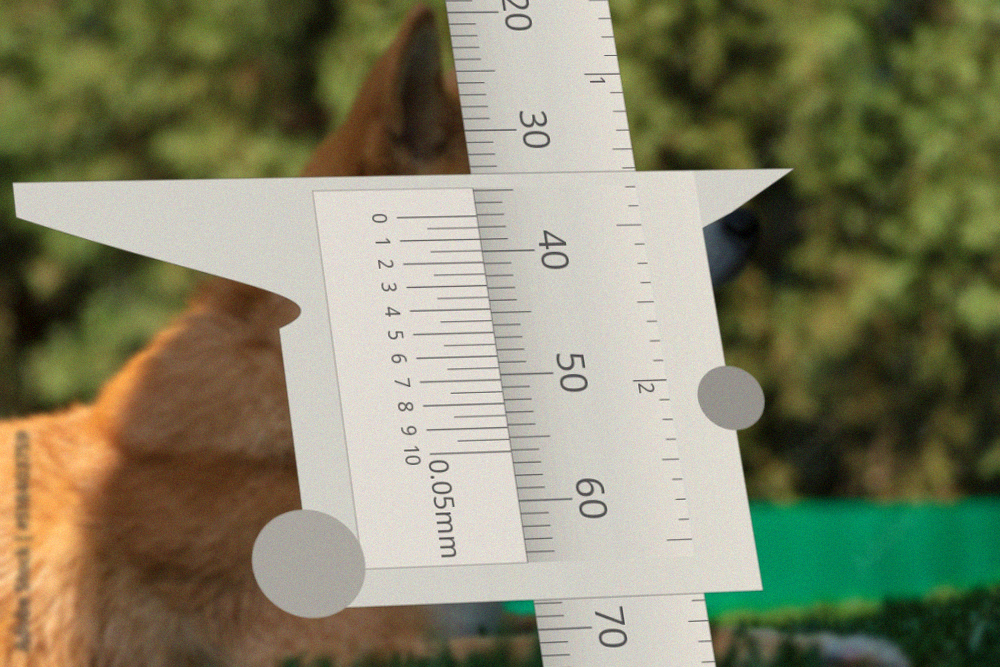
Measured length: mm 37.1
